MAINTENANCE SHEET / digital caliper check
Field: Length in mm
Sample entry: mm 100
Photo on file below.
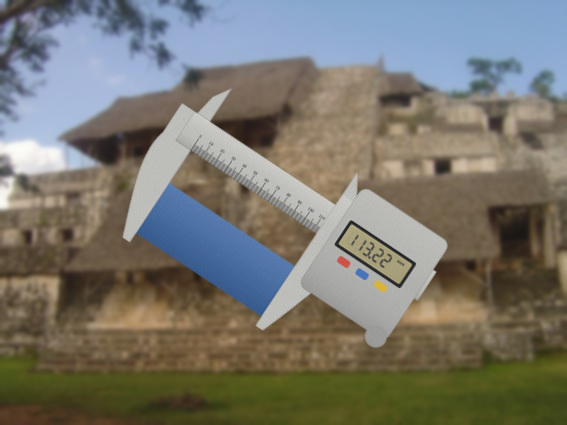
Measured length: mm 113.22
